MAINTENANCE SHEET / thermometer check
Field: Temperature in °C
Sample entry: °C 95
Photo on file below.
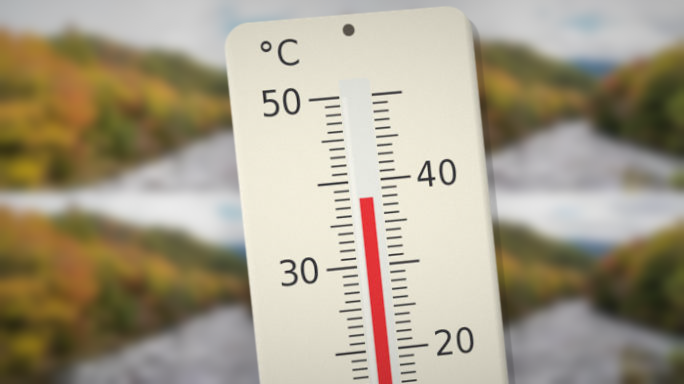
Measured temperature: °C 38
